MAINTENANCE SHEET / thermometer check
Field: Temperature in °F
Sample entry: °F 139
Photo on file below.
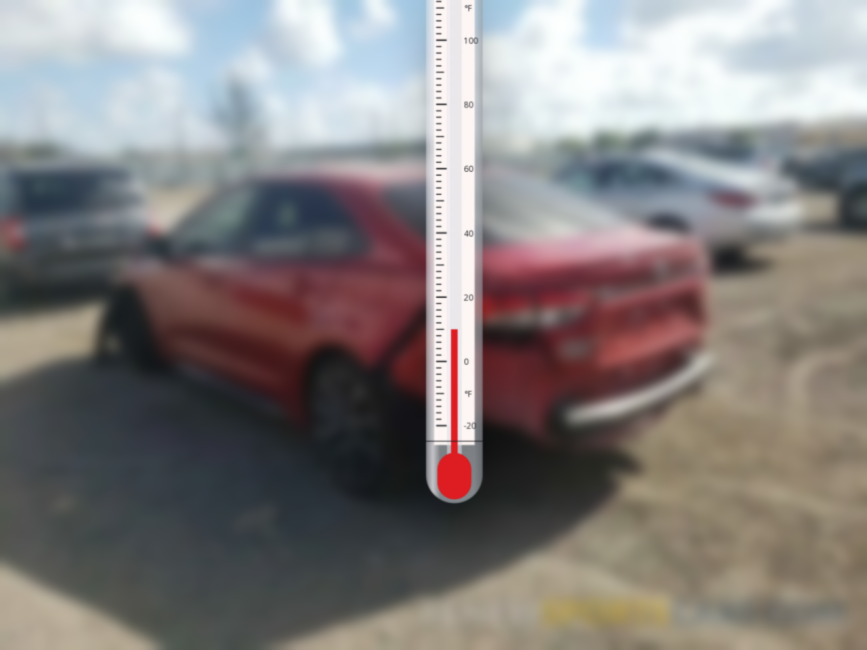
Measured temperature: °F 10
